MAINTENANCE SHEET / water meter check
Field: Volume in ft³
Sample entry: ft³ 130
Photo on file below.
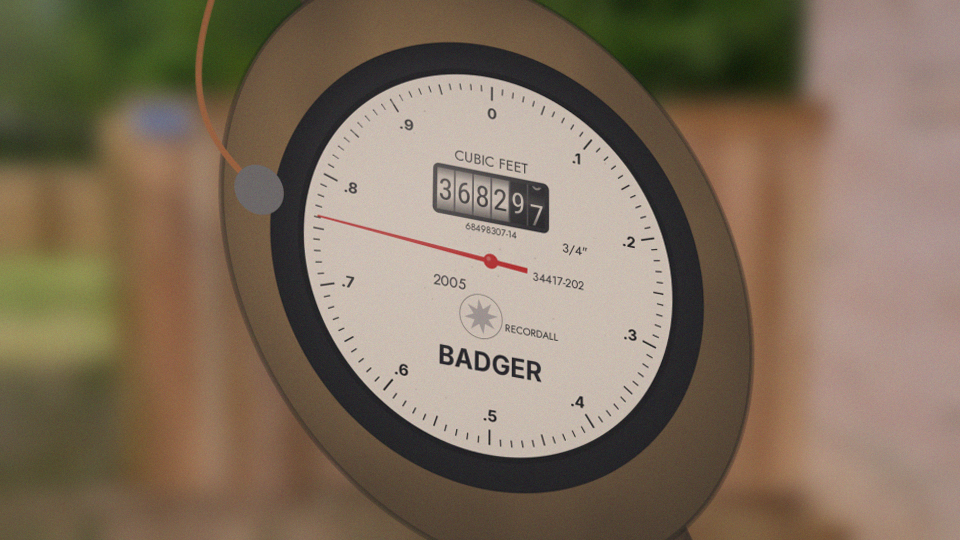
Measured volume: ft³ 368296.76
